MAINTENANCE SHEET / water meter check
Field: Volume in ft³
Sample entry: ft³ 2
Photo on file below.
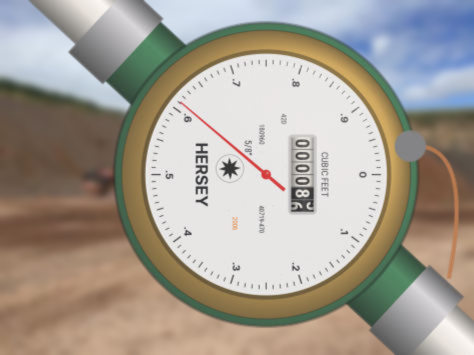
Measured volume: ft³ 85.61
